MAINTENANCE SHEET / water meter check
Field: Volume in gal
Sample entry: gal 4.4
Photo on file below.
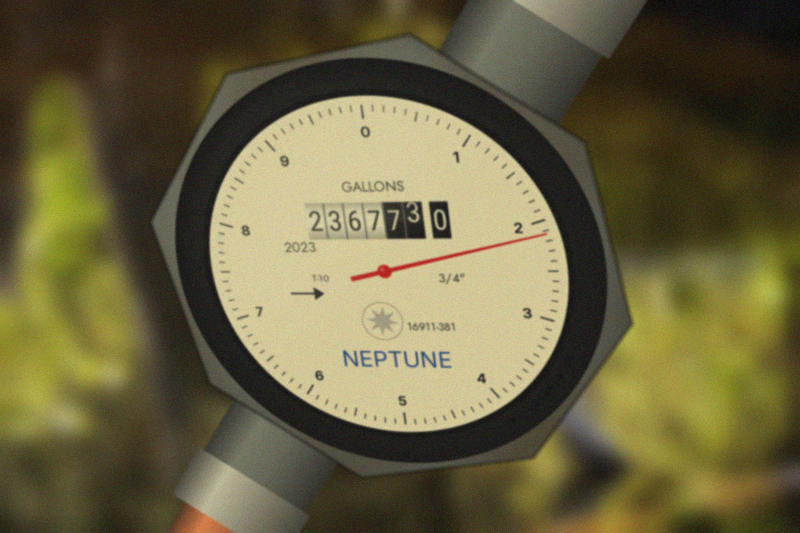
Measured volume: gal 2367732.1
